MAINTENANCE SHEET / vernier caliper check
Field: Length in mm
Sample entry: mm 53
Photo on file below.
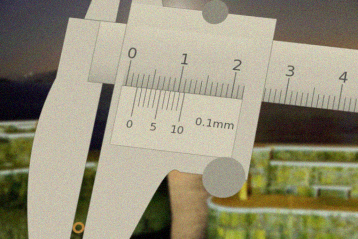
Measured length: mm 2.2
